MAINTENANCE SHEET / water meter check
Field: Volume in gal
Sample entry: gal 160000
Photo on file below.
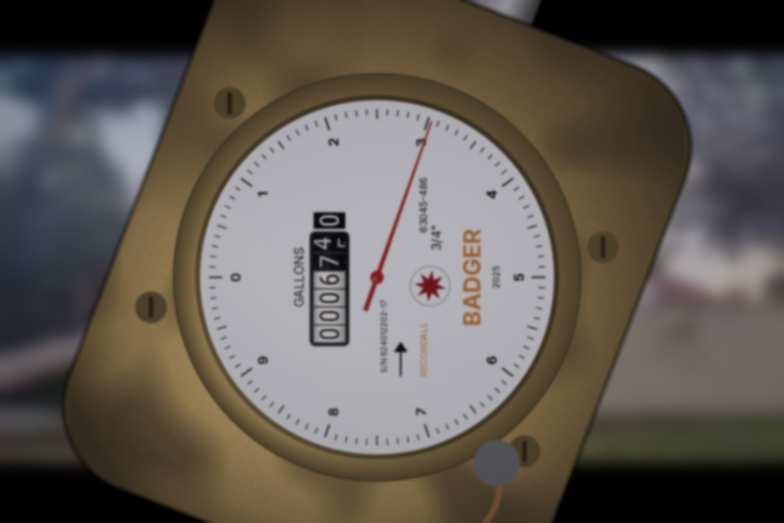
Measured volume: gal 6743.0
